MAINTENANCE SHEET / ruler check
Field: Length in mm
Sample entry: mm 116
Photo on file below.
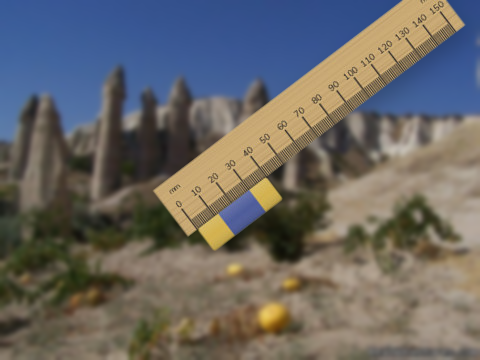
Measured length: mm 40
